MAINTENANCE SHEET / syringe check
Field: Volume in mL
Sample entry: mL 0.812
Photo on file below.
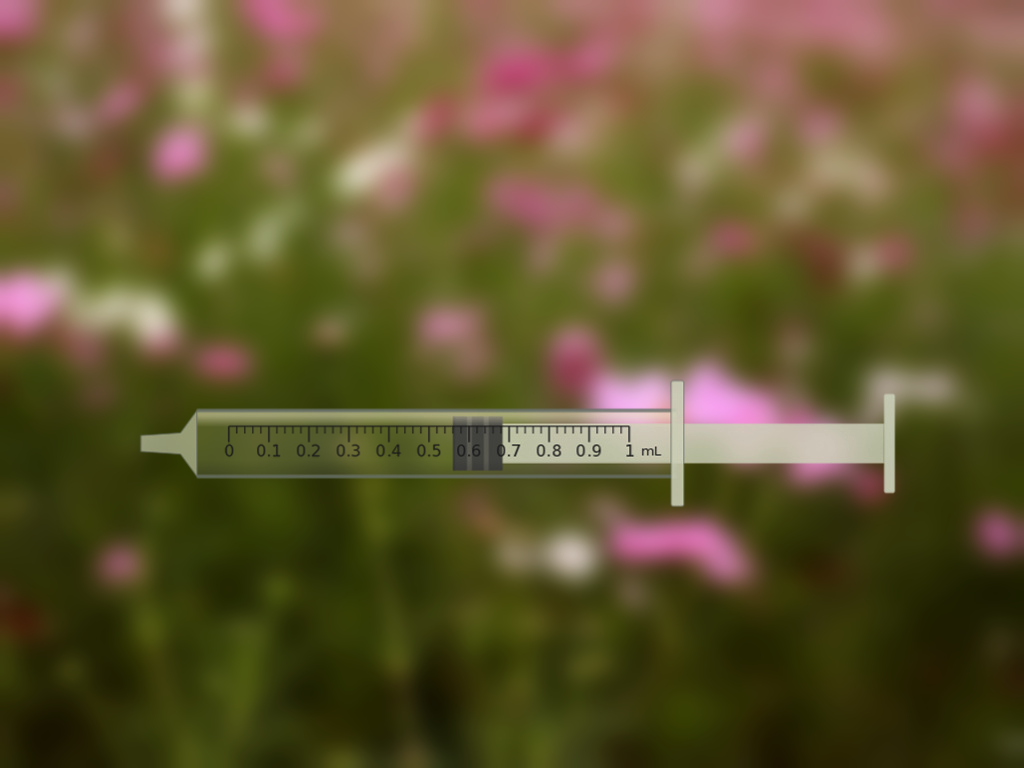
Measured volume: mL 0.56
